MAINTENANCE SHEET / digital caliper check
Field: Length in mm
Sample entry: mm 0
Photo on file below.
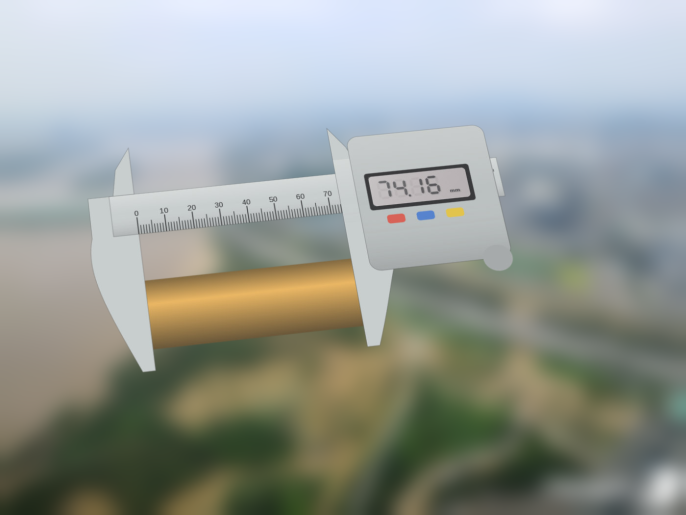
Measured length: mm 74.16
